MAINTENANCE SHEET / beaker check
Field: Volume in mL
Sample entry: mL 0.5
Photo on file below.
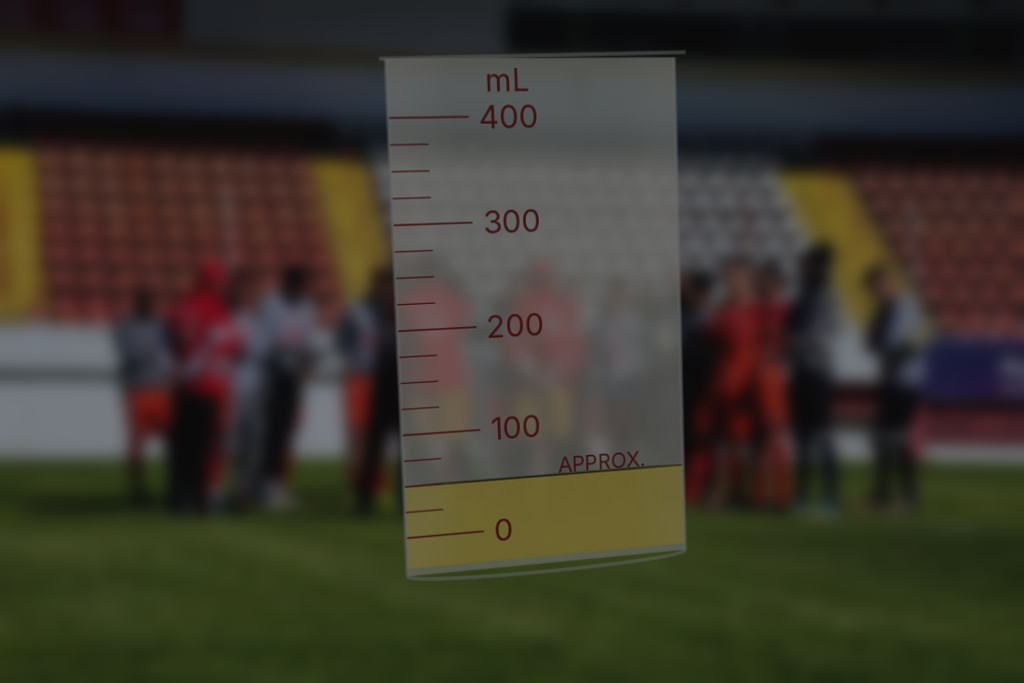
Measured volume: mL 50
